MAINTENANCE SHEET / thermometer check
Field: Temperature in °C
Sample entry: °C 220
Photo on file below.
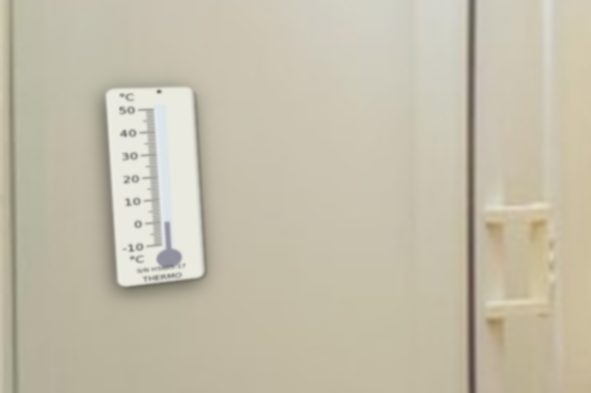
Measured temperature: °C 0
